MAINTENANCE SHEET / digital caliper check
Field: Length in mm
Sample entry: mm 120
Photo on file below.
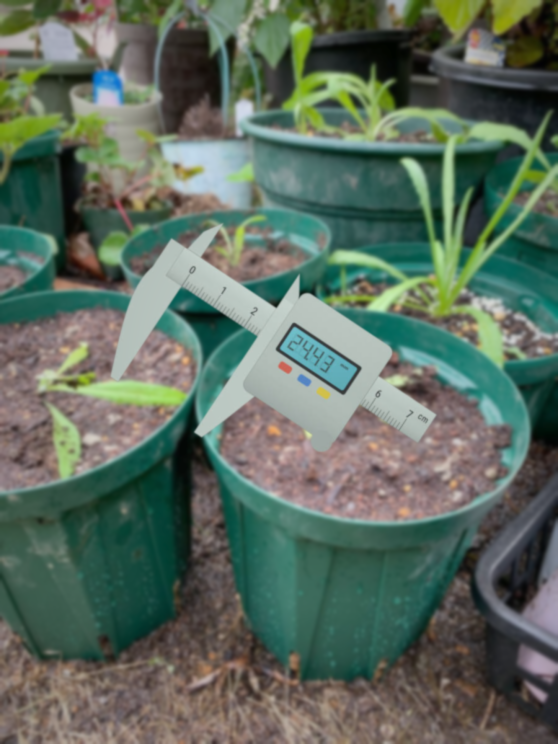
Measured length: mm 24.43
